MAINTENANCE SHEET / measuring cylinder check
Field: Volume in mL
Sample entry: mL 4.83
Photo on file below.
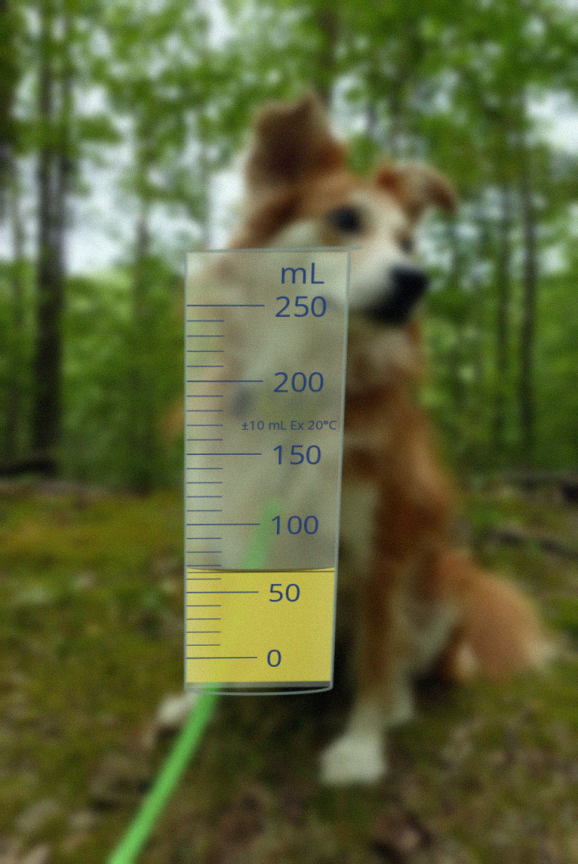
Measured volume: mL 65
